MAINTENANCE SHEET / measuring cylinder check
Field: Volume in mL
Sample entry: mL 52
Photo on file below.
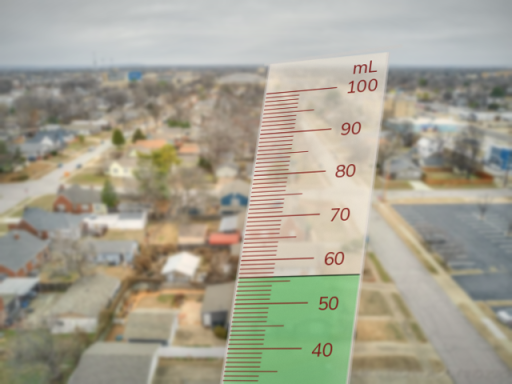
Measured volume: mL 56
